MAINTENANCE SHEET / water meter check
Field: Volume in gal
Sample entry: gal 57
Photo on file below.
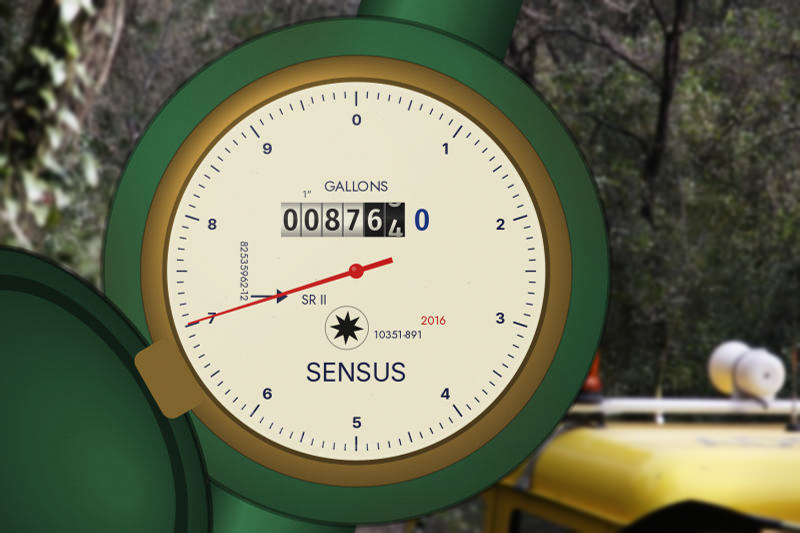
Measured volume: gal 87637.0
